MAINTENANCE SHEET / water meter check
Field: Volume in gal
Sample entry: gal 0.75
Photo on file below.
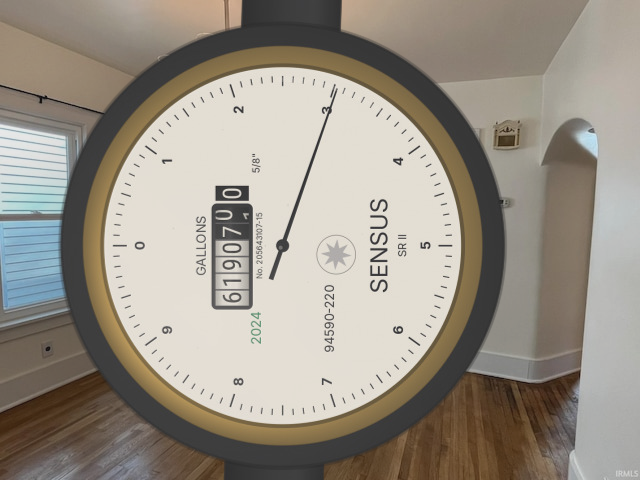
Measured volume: gal 6190703.0
